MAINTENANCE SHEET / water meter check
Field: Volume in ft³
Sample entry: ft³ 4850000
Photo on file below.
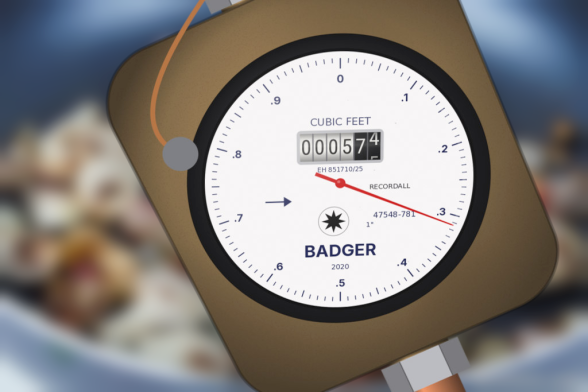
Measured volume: ft³ 574.31
